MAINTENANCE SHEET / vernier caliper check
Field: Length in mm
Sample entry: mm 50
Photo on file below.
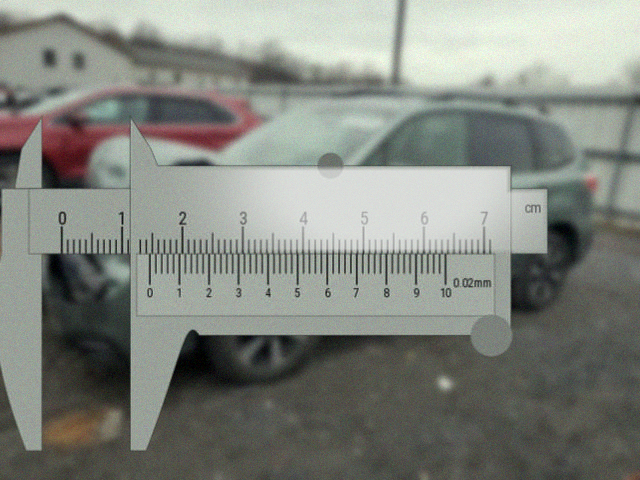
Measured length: mm 14.6
